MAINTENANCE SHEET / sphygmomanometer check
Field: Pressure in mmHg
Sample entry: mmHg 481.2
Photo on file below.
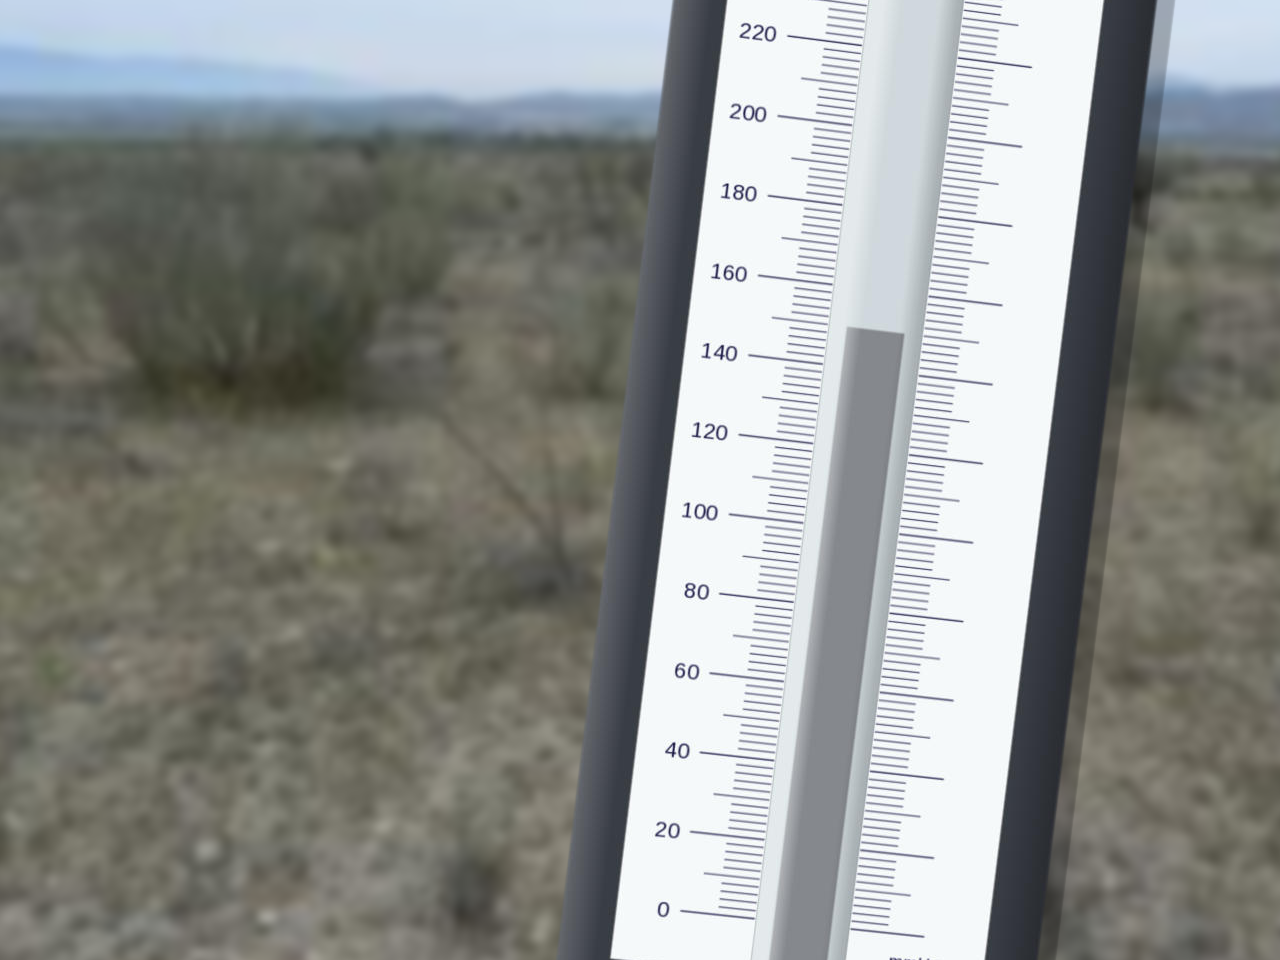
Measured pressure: mmHg 150
